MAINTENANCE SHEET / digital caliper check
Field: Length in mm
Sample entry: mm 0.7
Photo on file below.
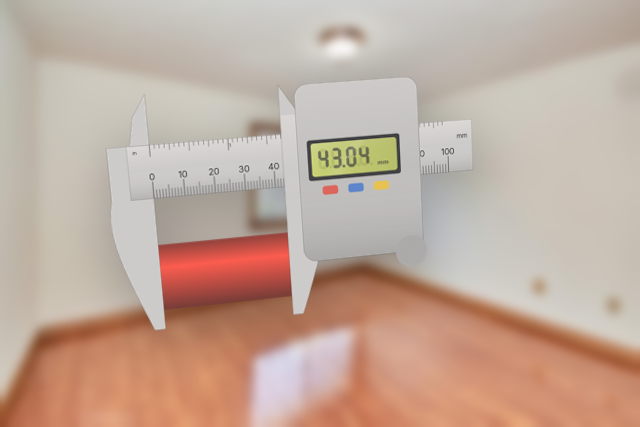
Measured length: mm 43.04
